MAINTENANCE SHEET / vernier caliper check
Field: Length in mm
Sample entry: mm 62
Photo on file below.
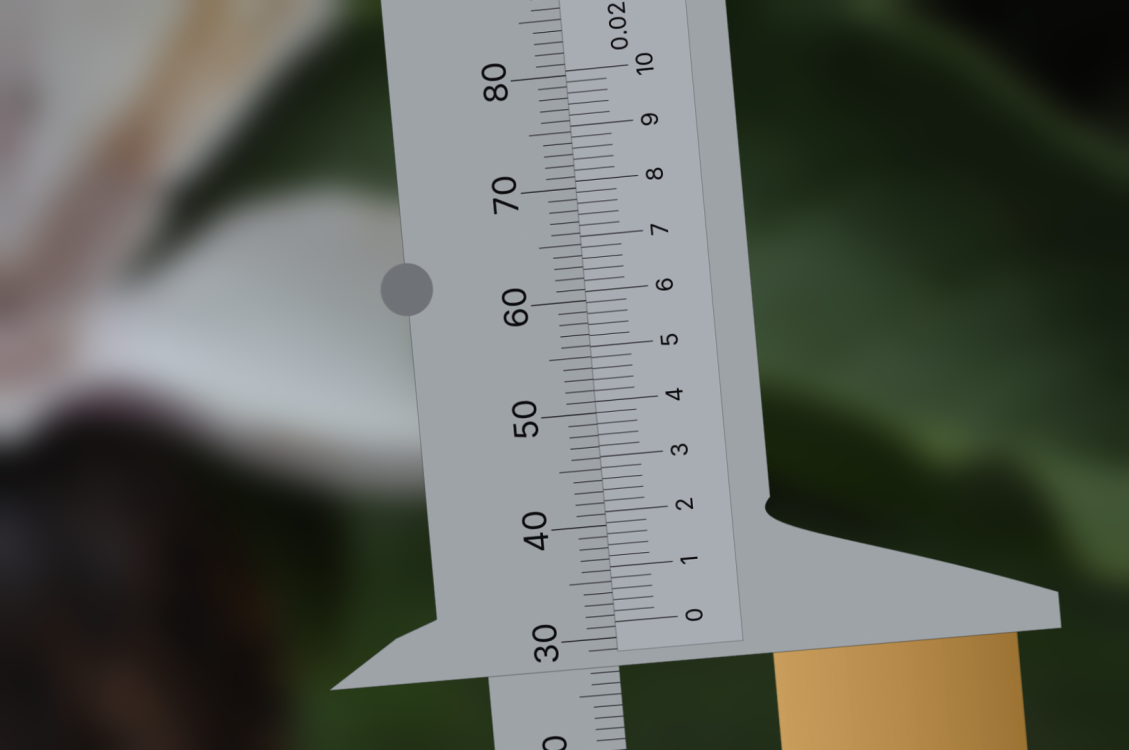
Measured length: mm 31.4
